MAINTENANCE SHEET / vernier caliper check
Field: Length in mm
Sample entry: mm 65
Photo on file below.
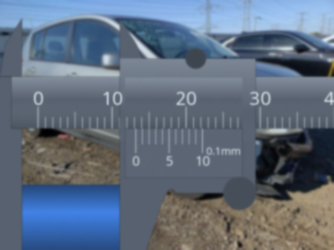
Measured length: mm 13.2
